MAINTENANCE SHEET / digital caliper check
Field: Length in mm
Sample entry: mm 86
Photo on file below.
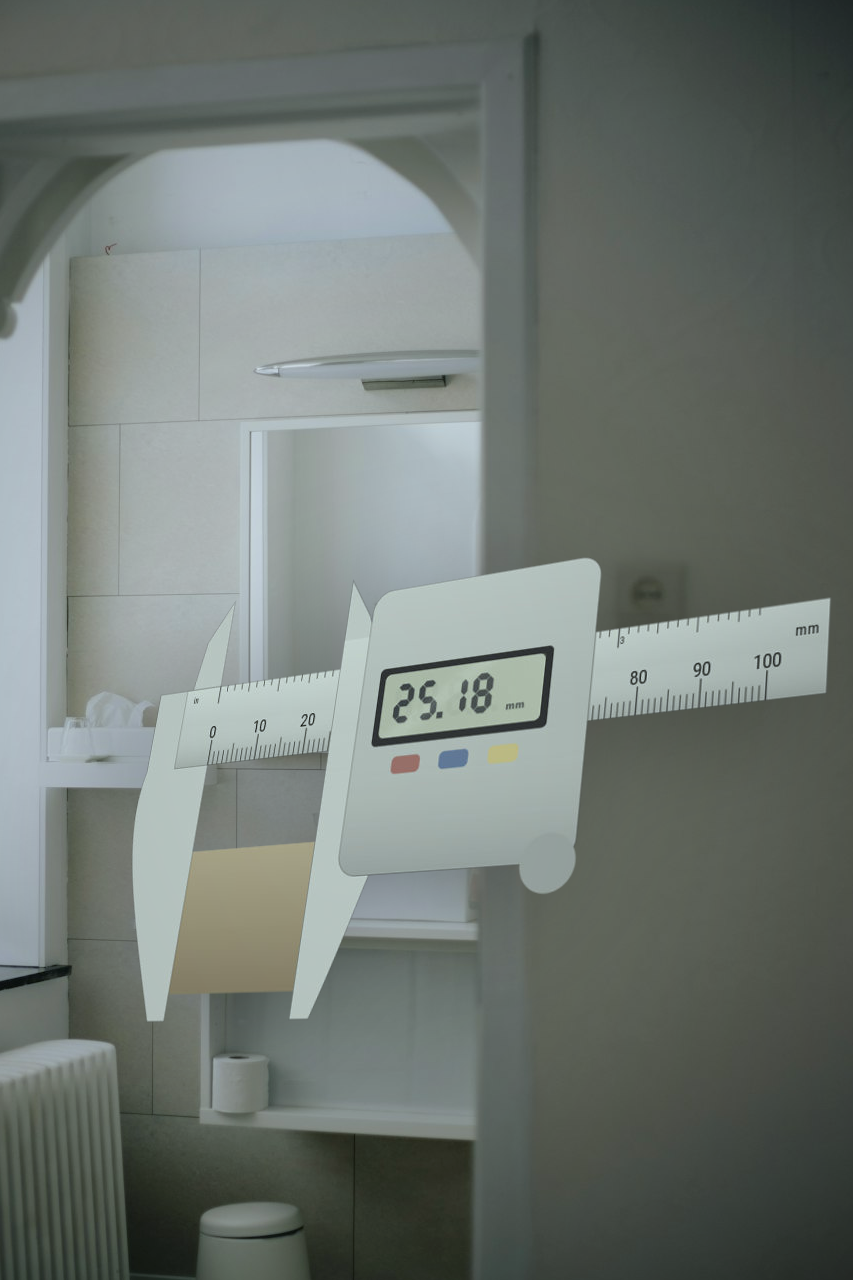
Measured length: mm 25.18
